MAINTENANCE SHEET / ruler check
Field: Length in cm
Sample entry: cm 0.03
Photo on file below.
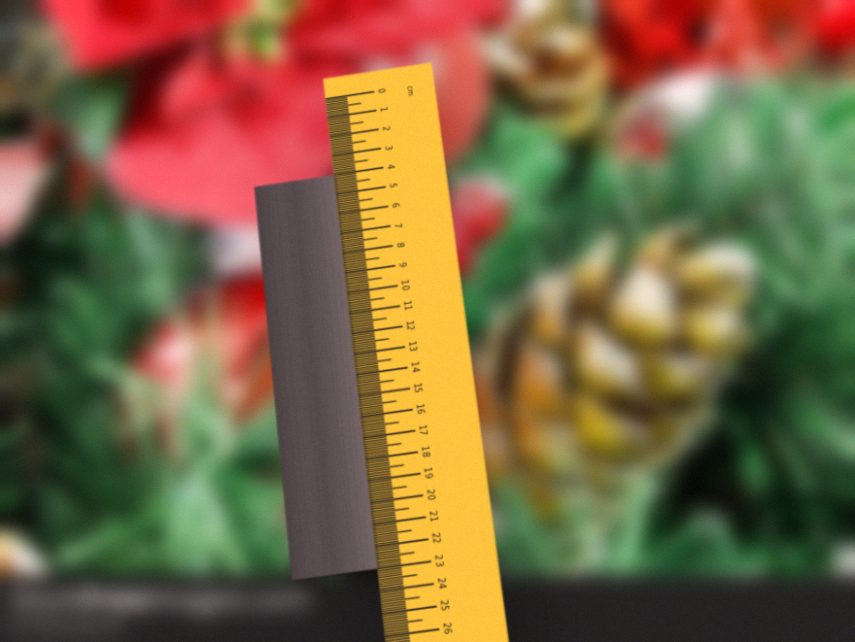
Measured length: cm 19
